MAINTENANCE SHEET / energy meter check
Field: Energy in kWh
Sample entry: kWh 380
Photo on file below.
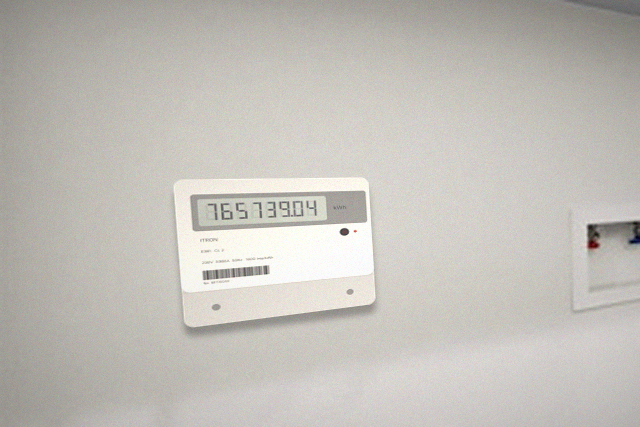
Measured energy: kWh 765739.04
